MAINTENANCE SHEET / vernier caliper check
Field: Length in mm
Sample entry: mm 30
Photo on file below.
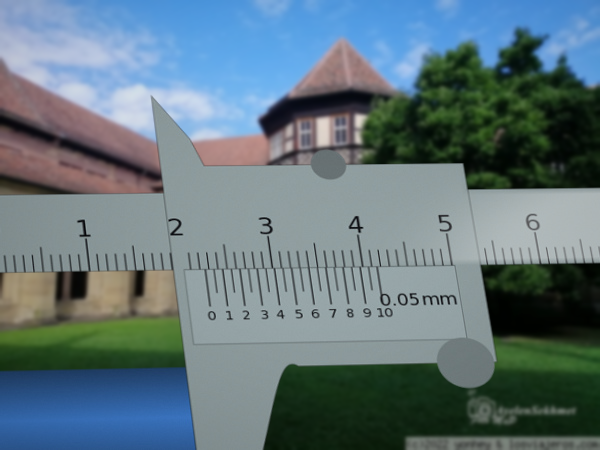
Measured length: mm 22.6
